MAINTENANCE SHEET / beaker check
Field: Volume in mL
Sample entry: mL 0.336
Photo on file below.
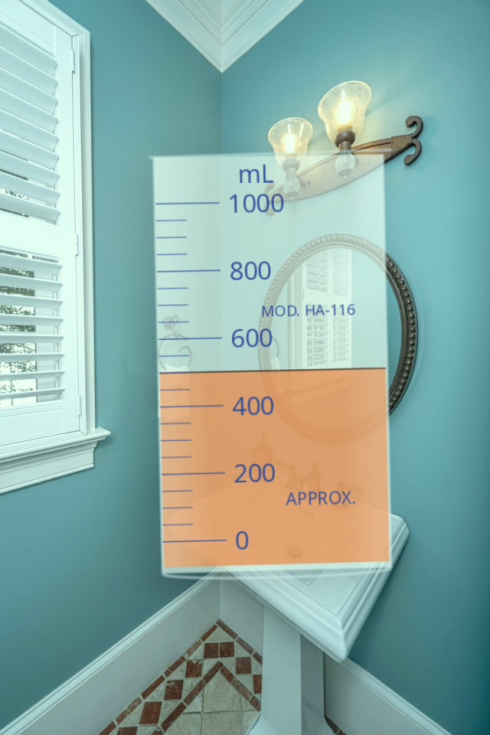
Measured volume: mL 500
